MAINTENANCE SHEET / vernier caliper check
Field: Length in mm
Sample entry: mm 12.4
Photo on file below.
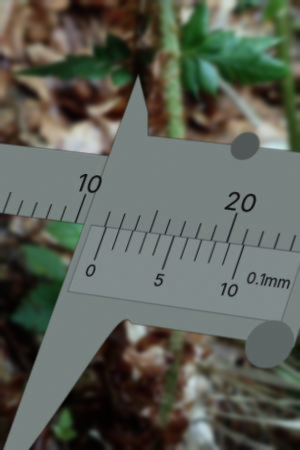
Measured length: mm 12.1
